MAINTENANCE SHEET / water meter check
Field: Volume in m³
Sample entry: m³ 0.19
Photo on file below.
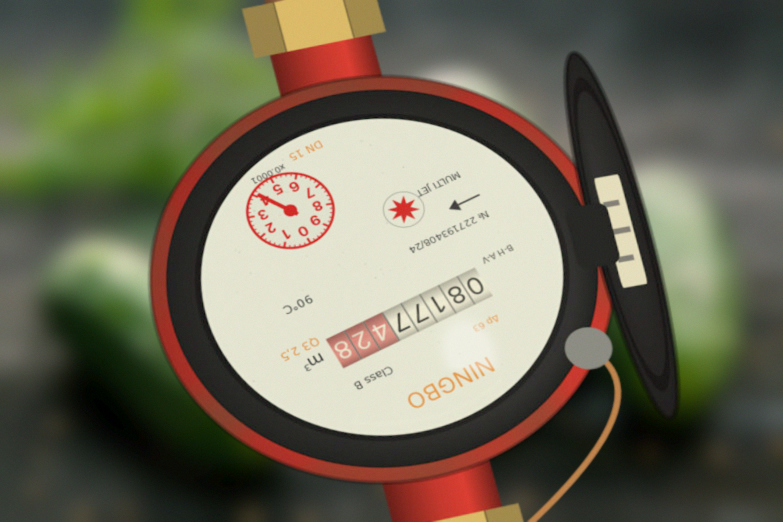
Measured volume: m³ 8177.4284
